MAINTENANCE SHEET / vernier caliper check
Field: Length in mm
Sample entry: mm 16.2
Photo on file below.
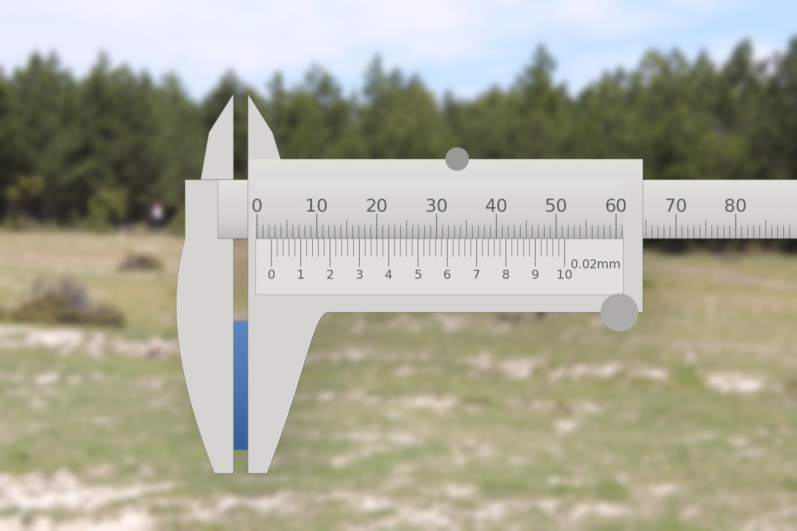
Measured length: mm 2.4
